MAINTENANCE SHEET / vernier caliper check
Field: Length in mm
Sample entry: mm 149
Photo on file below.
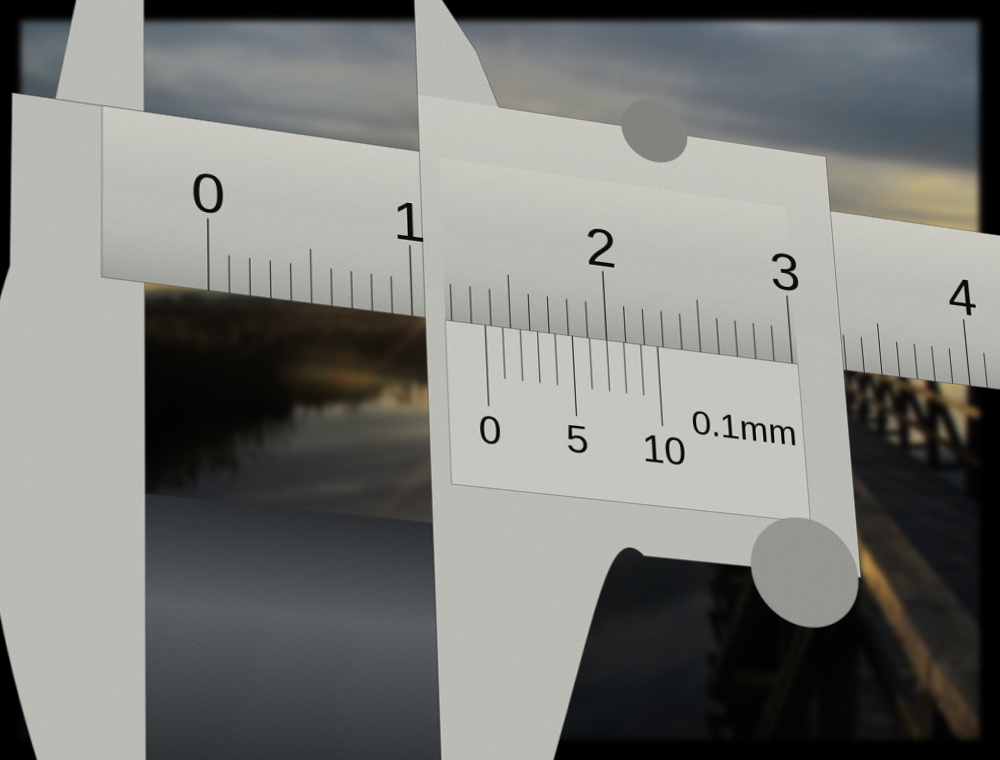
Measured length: mm 13.7
